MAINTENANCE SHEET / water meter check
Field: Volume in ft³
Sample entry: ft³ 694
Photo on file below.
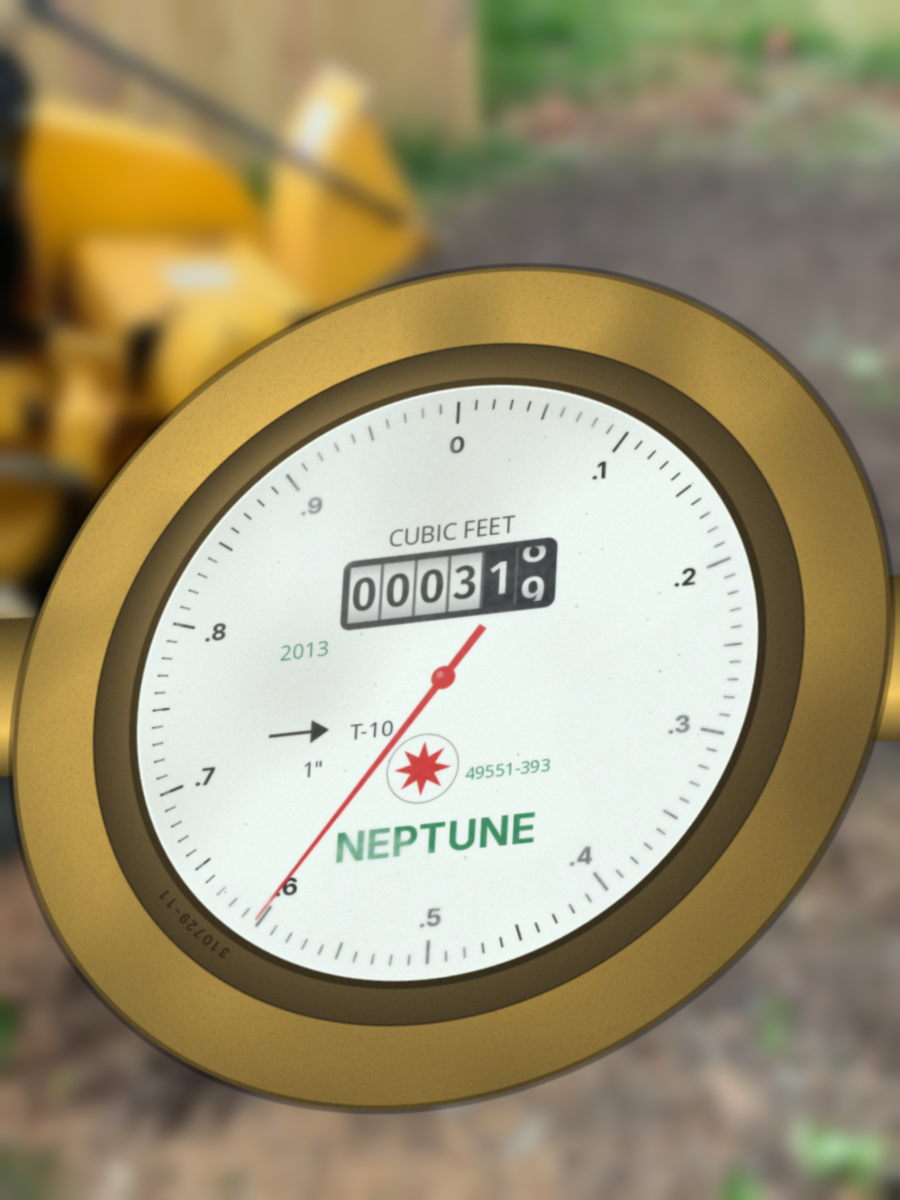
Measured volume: ft³ 318.60
